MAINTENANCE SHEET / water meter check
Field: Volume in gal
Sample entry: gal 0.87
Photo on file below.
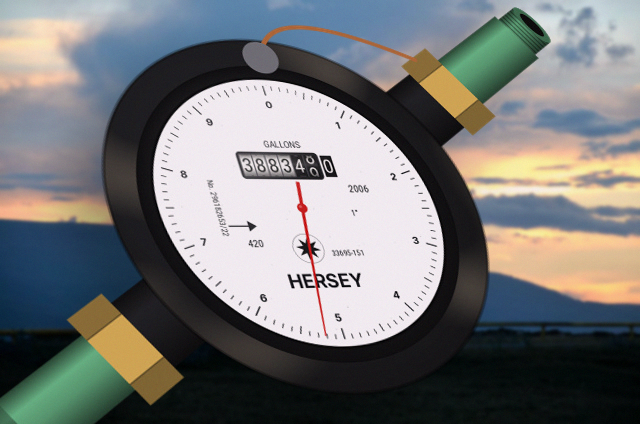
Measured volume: gal 3883485.2
